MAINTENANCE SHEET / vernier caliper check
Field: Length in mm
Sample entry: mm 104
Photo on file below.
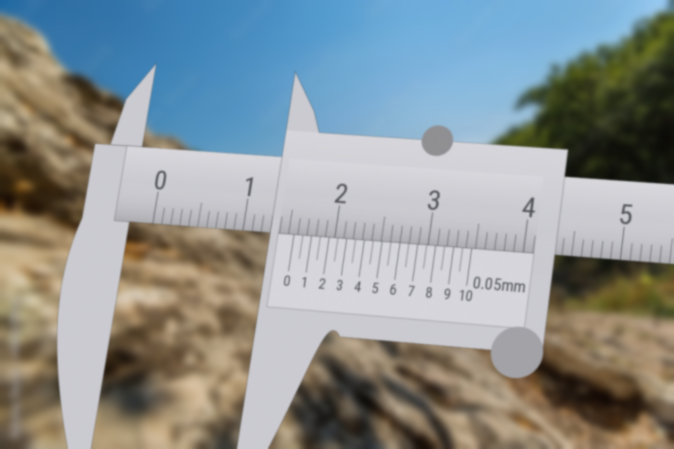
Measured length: mm 15.6
